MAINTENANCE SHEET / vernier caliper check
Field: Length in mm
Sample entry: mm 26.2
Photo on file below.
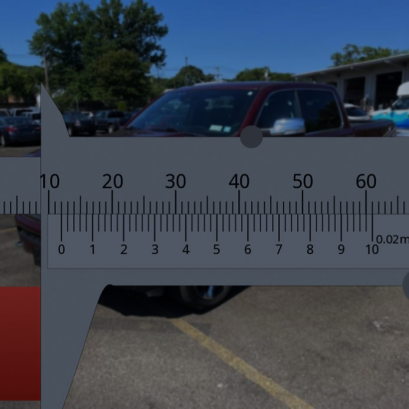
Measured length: mm 12.0
